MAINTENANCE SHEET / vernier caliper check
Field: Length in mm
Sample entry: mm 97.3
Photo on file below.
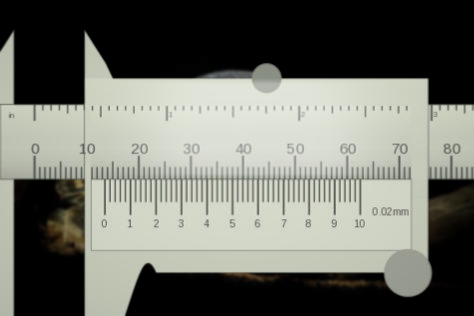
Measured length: mm 13.5
